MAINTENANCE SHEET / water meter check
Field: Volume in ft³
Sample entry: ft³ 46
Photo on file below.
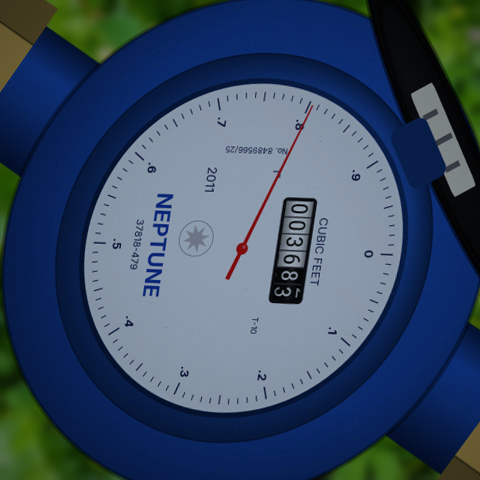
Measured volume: ft³ 3682.80
